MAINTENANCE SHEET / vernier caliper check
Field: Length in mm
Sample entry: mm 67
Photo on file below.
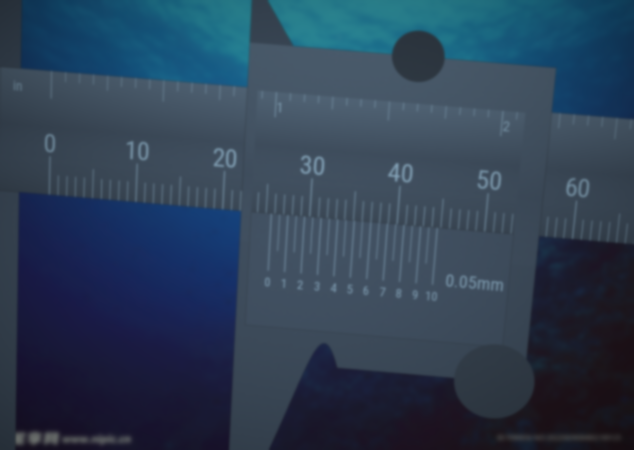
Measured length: mm 25.6
